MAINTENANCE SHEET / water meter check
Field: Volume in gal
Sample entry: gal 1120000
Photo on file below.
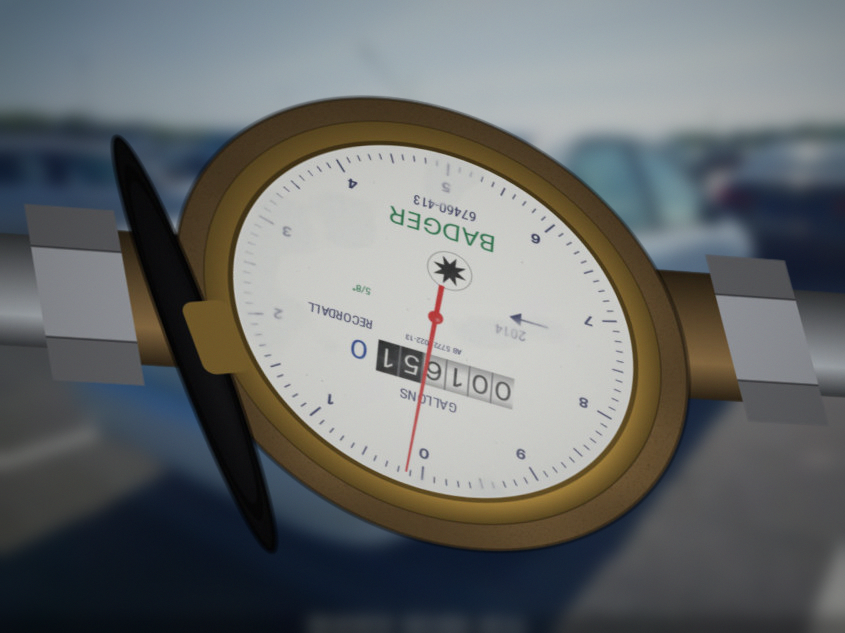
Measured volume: gal 16510.1
